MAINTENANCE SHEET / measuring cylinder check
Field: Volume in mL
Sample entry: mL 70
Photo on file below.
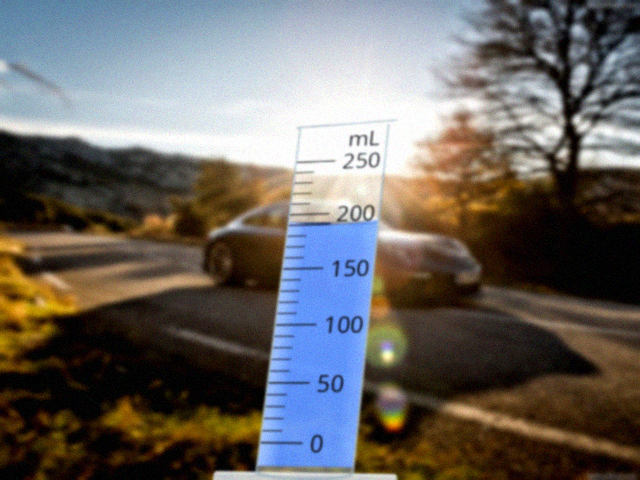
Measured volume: mL 190
